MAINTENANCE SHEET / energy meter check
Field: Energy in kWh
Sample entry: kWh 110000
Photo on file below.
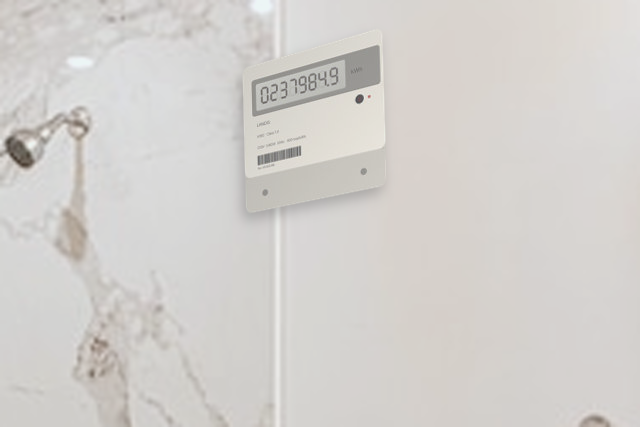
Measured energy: kWh 237984.9
